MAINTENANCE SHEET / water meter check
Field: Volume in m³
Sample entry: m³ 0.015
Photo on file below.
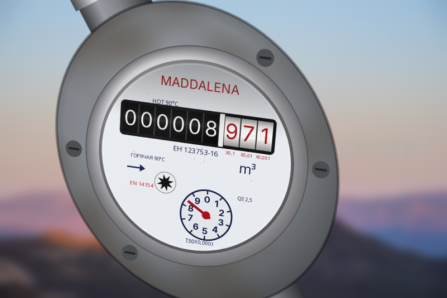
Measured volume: m³ 8.9718
